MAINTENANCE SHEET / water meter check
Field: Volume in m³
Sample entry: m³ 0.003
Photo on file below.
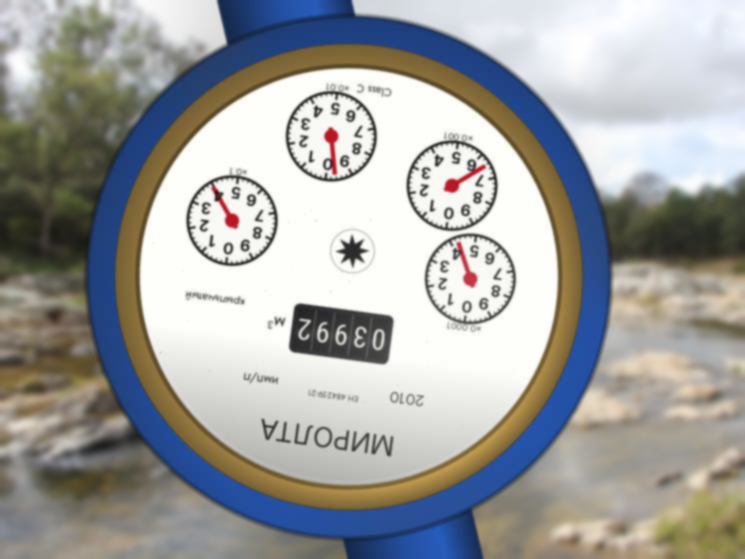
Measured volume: m³ 3992.3964
